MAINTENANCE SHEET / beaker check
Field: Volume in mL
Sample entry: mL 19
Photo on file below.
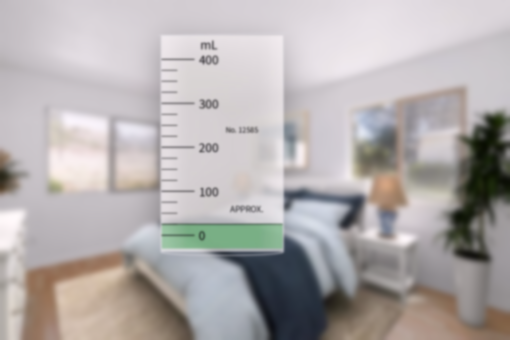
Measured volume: mL 25
